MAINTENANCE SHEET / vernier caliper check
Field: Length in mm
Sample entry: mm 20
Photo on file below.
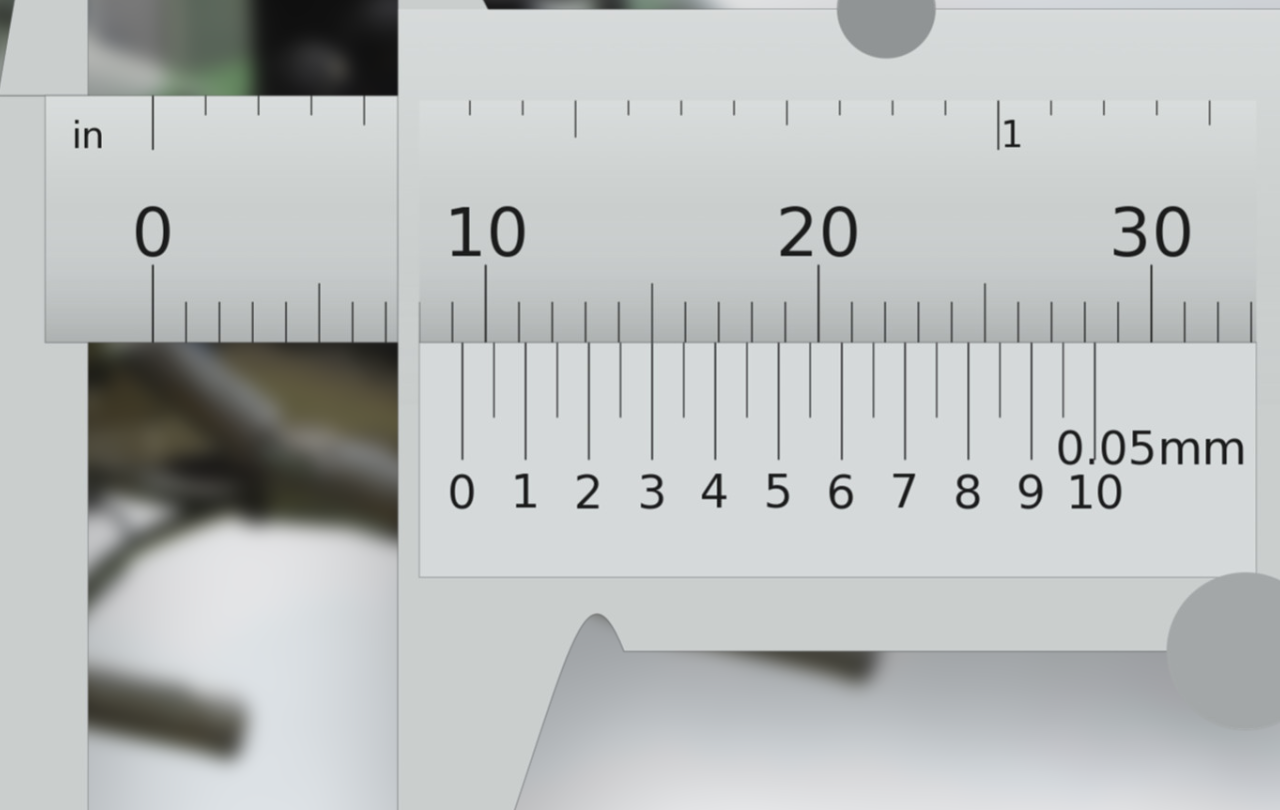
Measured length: mm 9.30
